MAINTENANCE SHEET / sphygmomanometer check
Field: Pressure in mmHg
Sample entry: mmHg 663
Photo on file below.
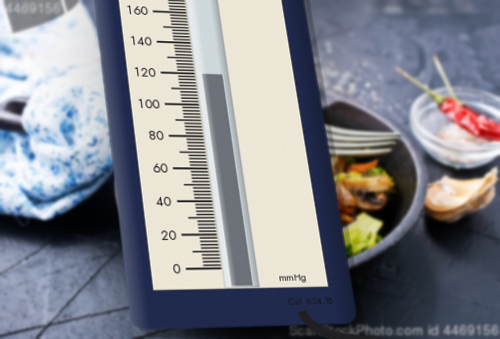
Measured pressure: mmHg 120
